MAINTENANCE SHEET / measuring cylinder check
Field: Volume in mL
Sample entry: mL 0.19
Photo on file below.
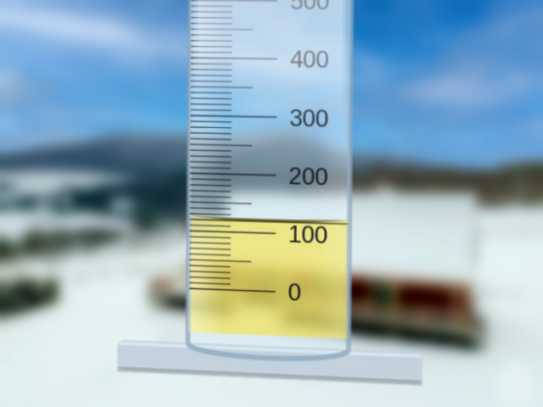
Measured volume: mL 120
